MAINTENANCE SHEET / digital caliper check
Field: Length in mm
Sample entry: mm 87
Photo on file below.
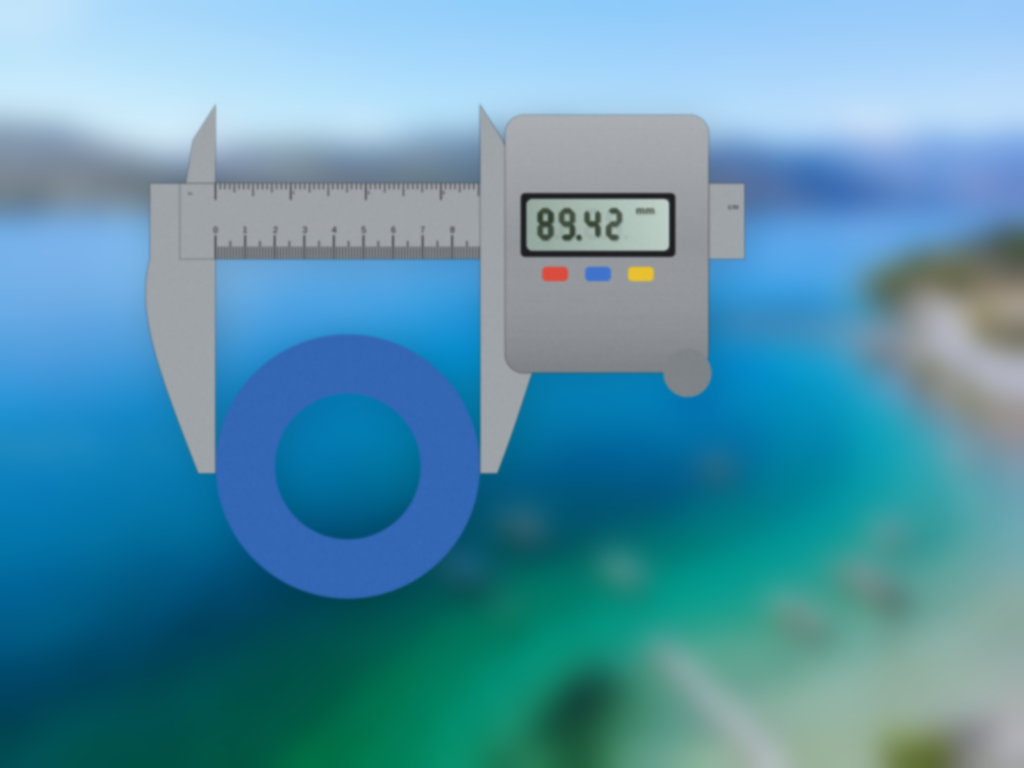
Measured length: mm 89.42
